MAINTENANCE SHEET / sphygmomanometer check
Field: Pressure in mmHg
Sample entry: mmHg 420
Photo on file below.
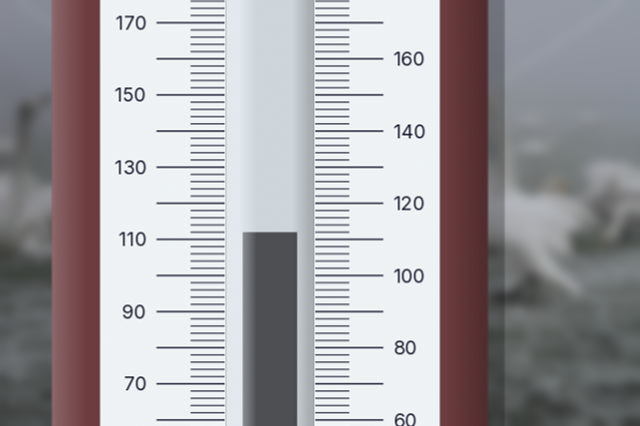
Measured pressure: mmHg 112
